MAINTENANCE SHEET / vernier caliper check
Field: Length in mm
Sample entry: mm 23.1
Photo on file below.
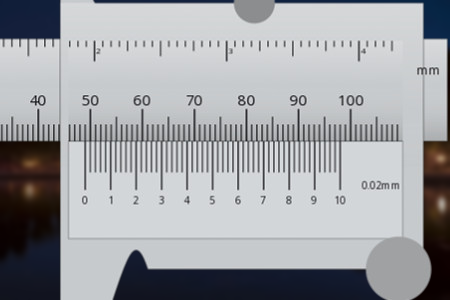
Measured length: mm 49.0
